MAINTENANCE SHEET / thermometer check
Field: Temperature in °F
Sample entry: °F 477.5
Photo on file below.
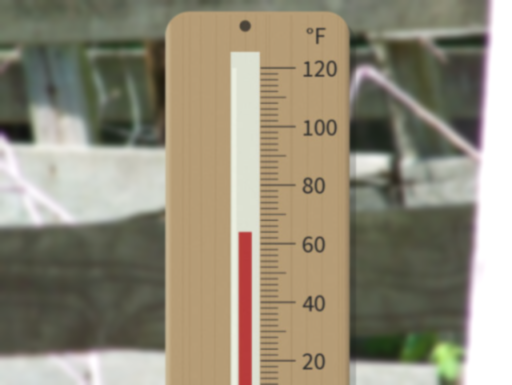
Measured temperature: °F 64
